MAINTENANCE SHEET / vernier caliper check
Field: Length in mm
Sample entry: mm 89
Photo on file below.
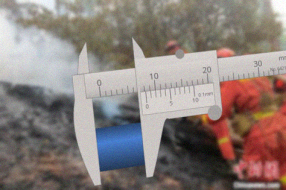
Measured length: mm 8.2
